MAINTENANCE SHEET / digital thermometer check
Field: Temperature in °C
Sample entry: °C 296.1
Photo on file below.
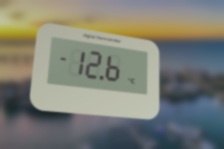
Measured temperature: °C -12.6
